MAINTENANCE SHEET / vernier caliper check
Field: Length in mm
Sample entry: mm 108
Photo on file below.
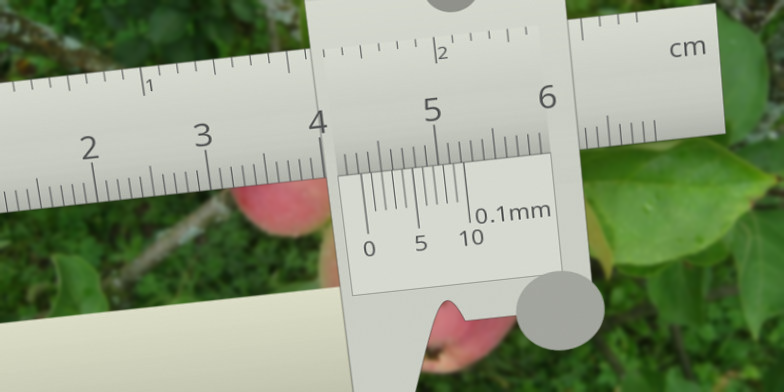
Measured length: mm 43.2
